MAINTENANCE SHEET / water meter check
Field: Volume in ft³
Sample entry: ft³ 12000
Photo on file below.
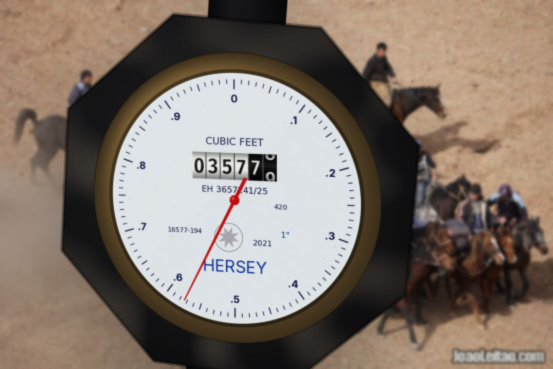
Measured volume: ft³ 35778.57
